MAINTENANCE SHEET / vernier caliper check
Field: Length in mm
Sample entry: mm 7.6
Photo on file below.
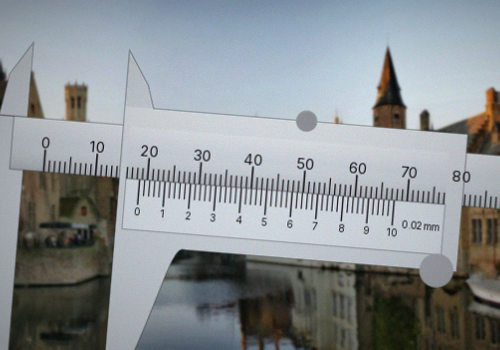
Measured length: mm 18.5
